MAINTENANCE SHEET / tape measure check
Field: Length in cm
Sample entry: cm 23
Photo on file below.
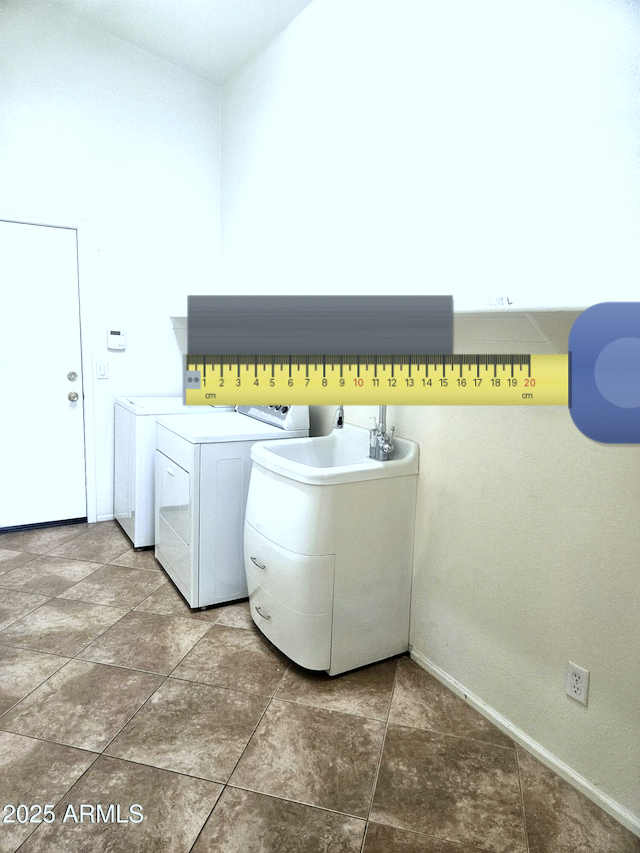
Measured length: cm 15.5
